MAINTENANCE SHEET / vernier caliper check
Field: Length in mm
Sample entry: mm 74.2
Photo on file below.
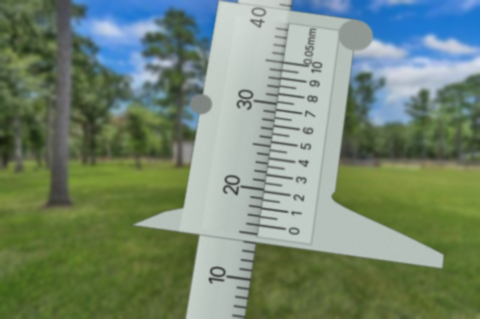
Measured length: mm 16.0
